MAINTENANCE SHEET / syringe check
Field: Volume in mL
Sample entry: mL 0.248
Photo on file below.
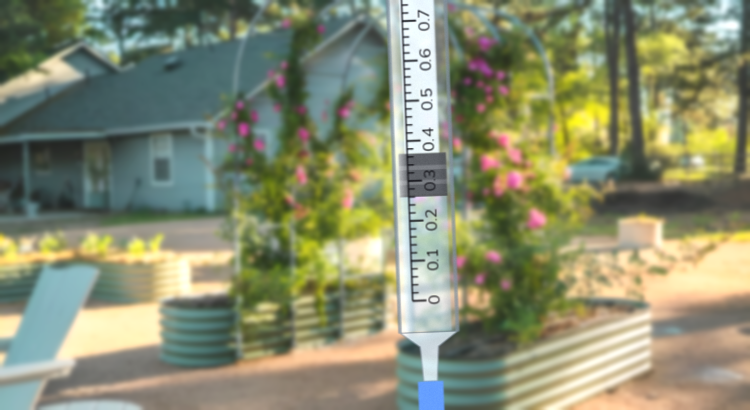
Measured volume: mL 0.26
